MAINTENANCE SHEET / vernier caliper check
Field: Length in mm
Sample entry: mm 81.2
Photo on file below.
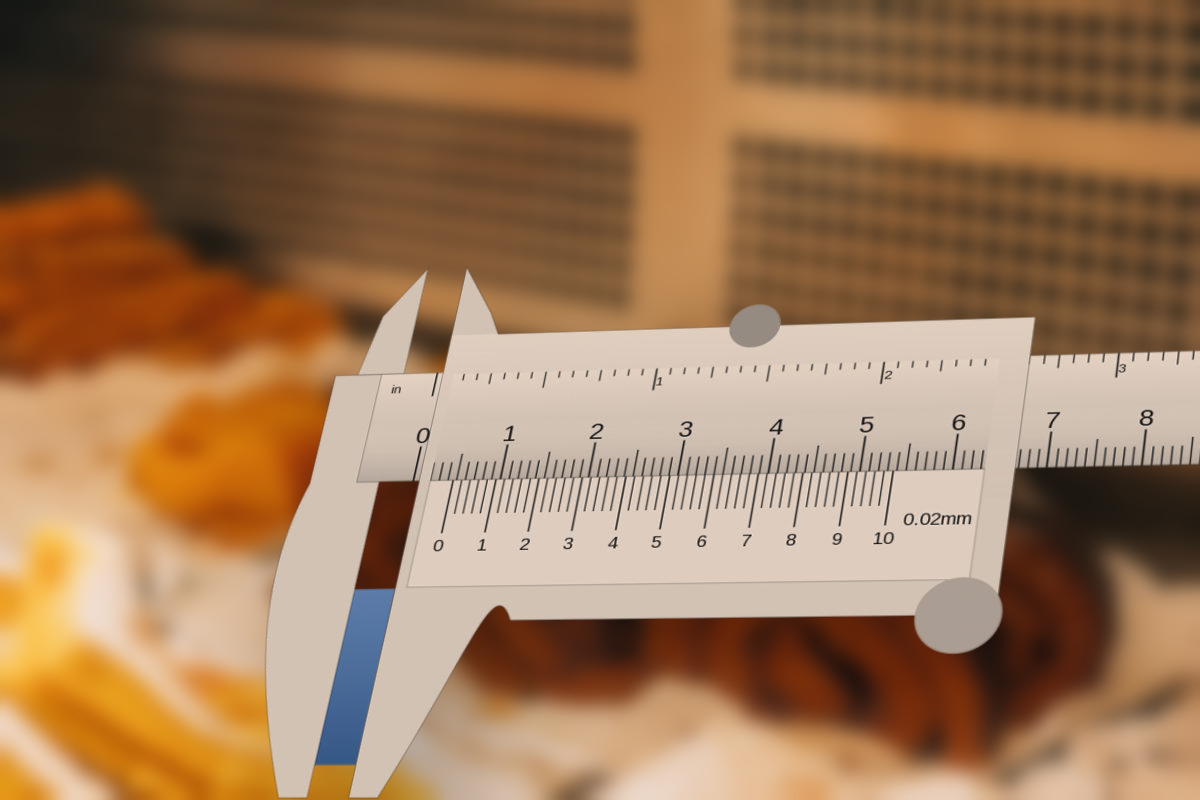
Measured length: mm 4.6
